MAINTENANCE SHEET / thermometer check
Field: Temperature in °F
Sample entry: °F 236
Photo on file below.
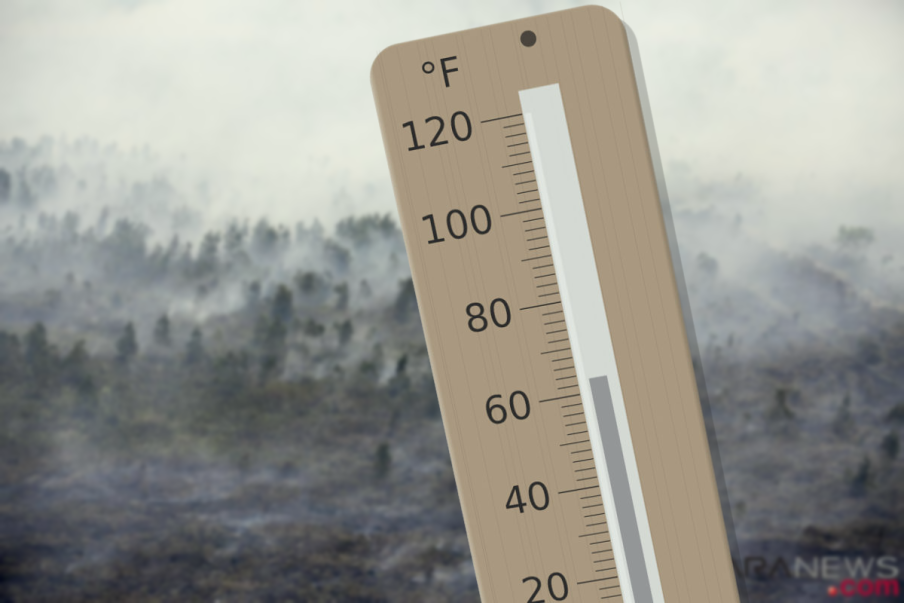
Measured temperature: °F 63
